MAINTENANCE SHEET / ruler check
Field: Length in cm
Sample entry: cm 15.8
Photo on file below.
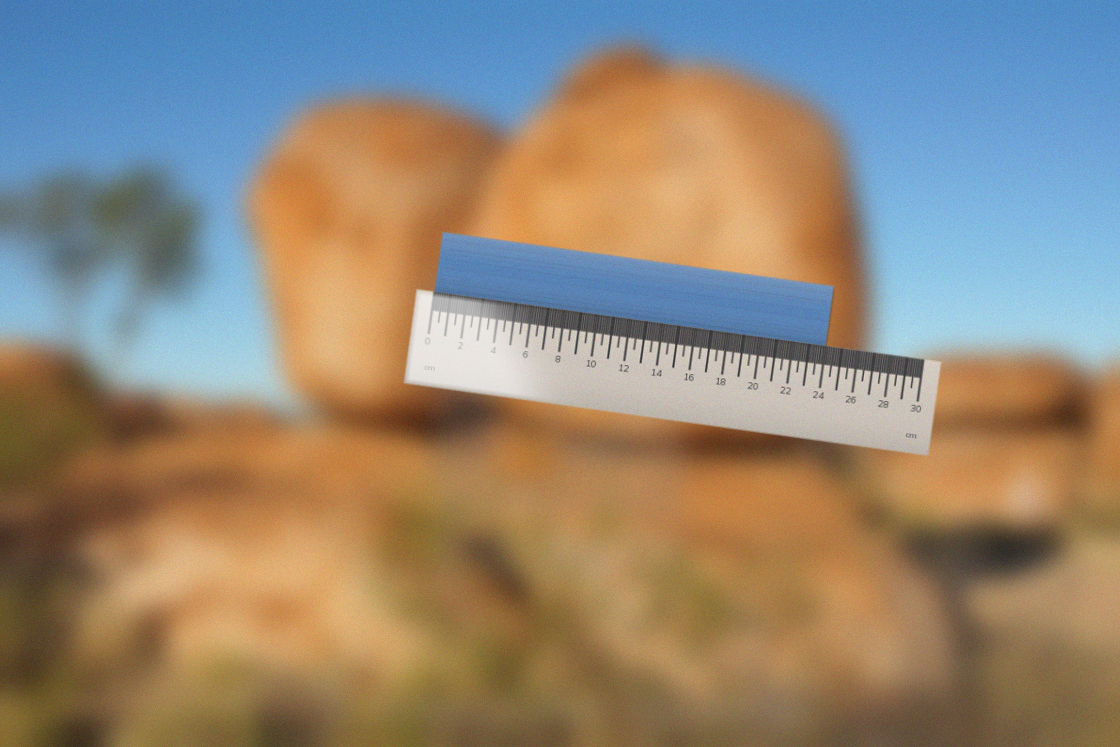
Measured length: cm 24
